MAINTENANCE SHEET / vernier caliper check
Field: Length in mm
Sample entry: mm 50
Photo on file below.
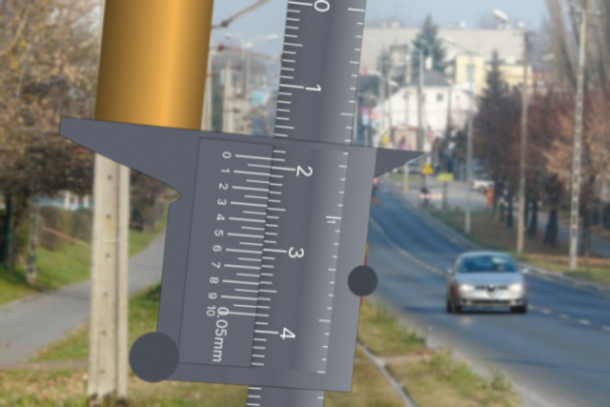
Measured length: mm 19.0
